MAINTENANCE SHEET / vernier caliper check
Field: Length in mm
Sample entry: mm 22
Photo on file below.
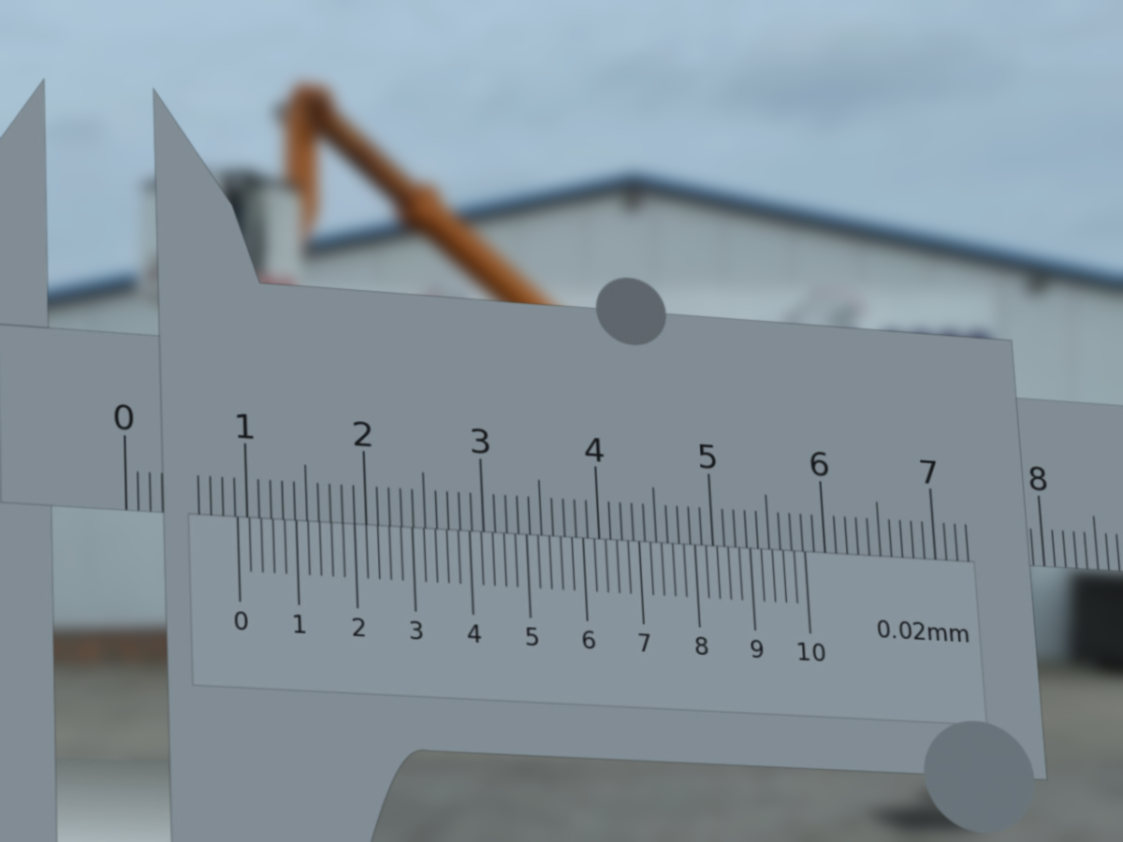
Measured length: mm 9.2
